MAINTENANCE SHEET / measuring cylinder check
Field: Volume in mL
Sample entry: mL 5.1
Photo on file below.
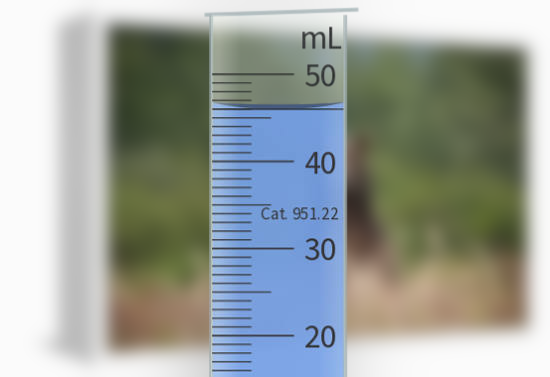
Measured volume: mL 46
